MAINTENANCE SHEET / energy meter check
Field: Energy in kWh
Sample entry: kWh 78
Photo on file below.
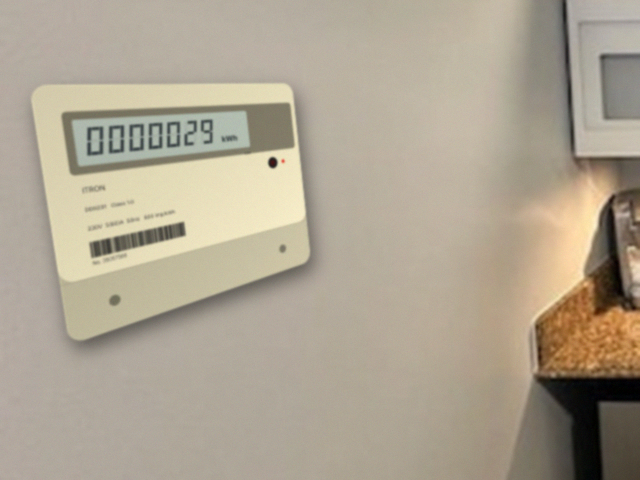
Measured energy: kWh 29
